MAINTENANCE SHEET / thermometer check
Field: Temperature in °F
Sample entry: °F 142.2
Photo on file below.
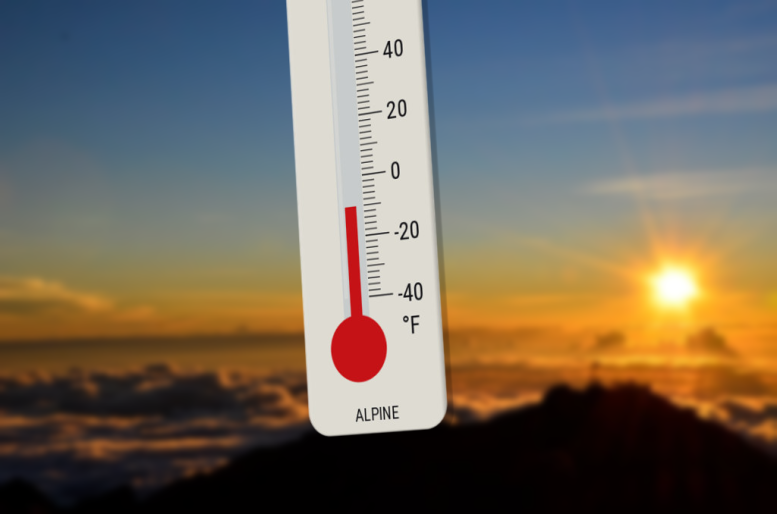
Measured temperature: °F -10
